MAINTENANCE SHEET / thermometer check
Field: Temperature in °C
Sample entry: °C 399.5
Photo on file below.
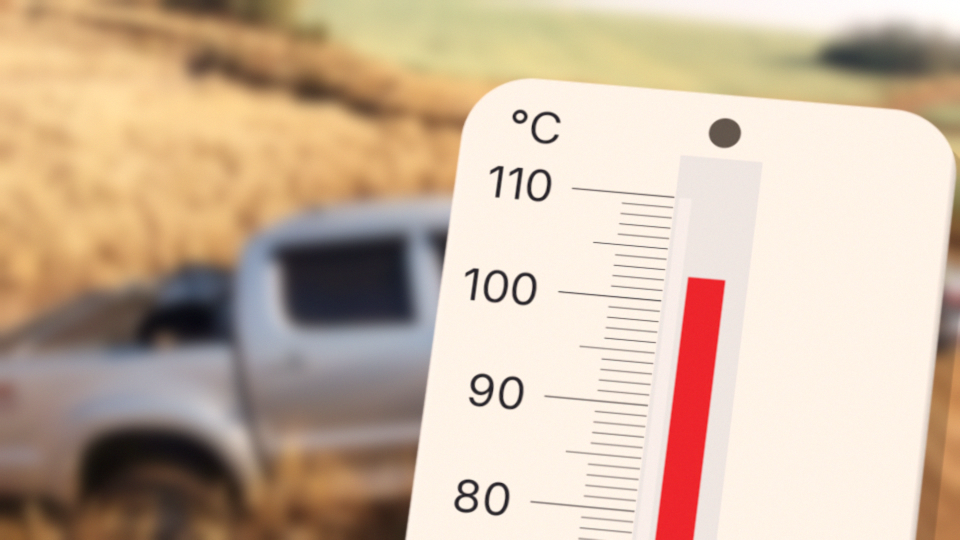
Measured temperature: °C 102.5
